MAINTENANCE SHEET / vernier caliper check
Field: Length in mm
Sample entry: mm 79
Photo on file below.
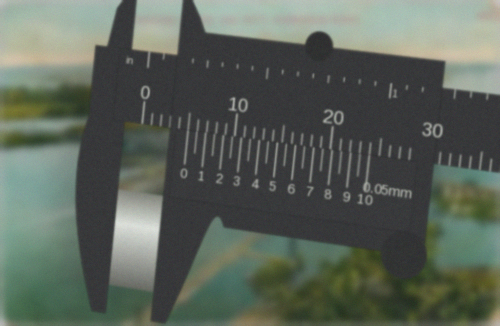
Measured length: mm 5.0
